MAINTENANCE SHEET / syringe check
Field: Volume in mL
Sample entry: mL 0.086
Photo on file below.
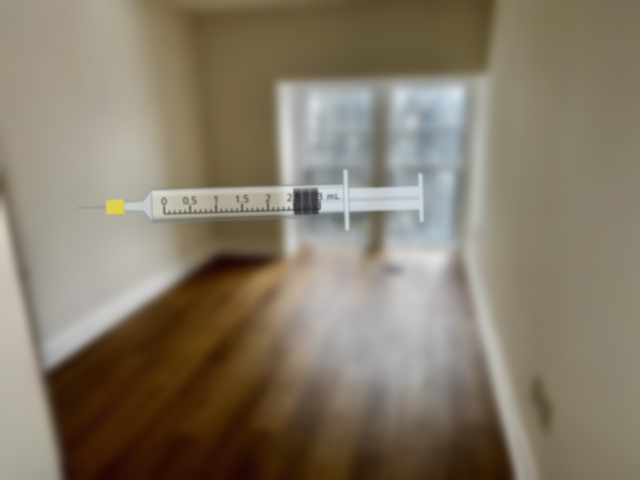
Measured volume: mL 2.5
